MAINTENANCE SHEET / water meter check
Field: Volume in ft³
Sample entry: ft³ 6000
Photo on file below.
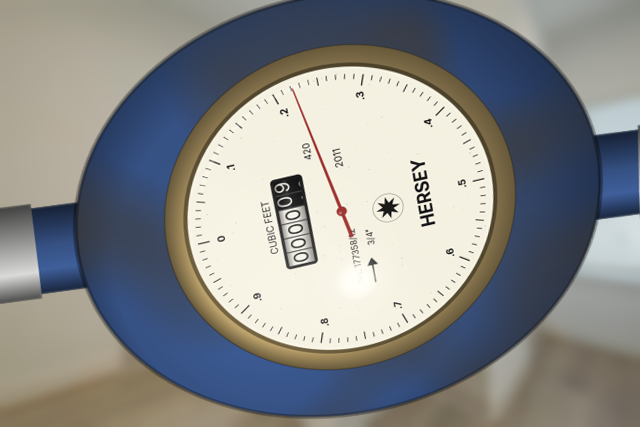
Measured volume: ft³ 9.22
